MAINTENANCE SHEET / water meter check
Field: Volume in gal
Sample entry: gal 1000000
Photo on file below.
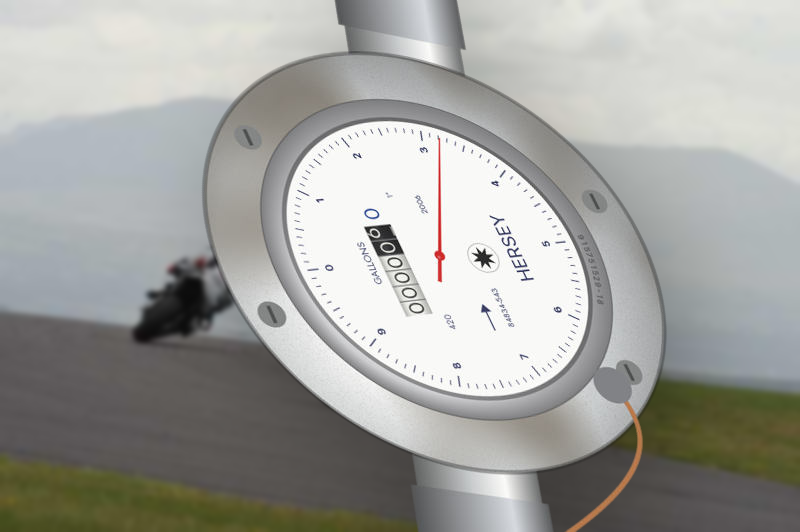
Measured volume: gal 63.2
